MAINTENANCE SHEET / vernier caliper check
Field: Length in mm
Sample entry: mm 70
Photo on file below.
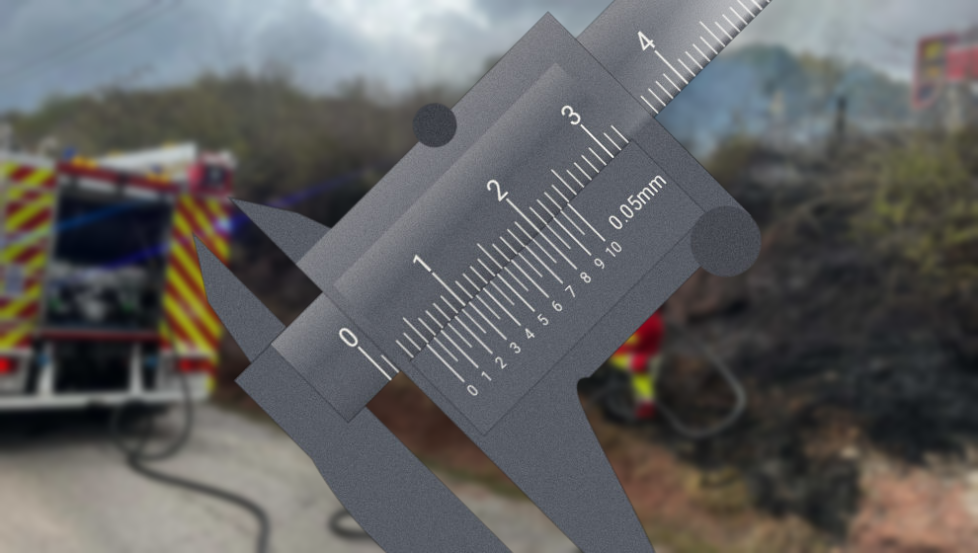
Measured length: mm 4.8
